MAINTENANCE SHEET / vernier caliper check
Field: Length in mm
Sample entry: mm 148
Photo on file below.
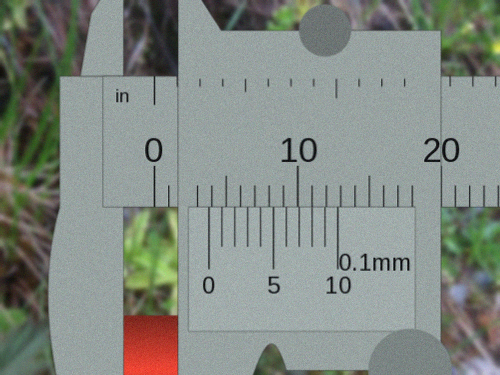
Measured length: mm 3.8
